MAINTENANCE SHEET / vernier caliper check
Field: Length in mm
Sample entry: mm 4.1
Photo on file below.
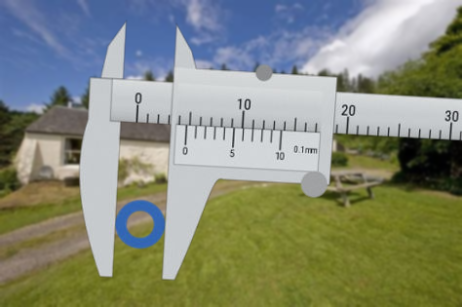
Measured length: mm 4.7
